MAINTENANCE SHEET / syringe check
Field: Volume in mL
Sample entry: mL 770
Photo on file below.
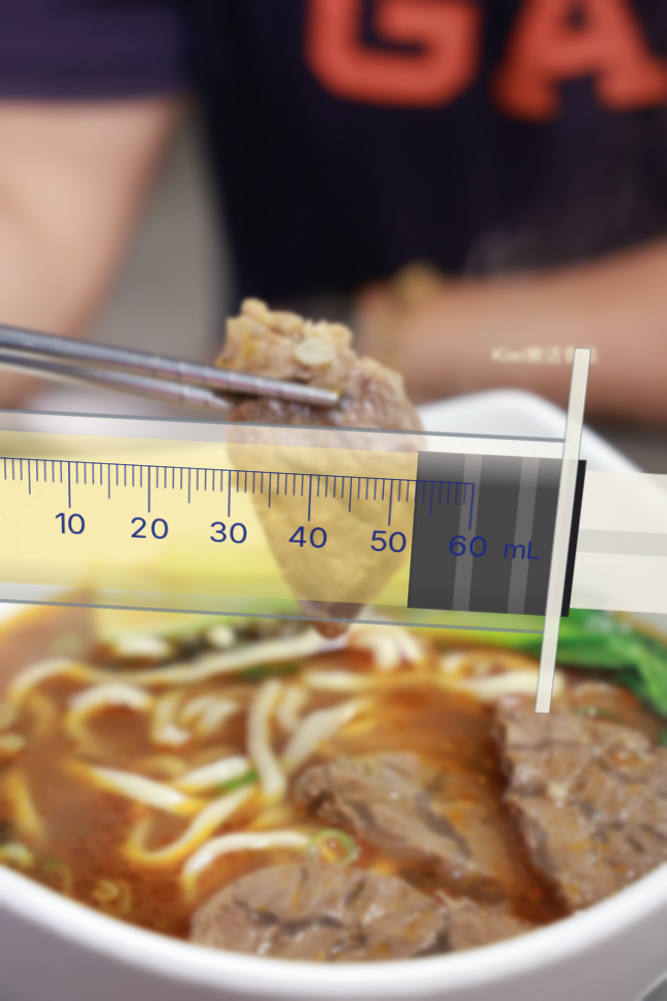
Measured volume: mL 53
